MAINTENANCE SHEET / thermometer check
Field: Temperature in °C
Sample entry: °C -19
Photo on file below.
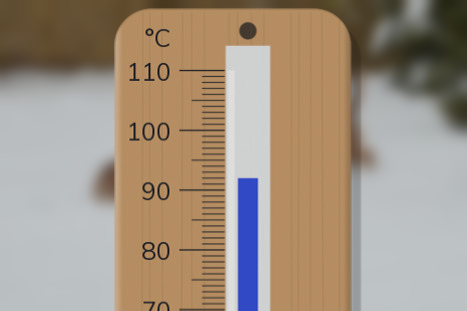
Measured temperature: °C 92
